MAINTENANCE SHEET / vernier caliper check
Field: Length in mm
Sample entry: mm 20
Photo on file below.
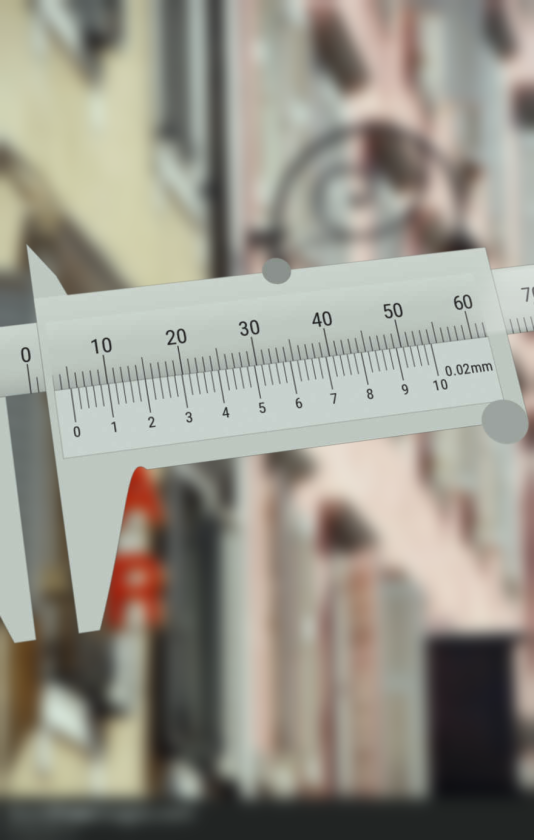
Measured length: mm 5.2
